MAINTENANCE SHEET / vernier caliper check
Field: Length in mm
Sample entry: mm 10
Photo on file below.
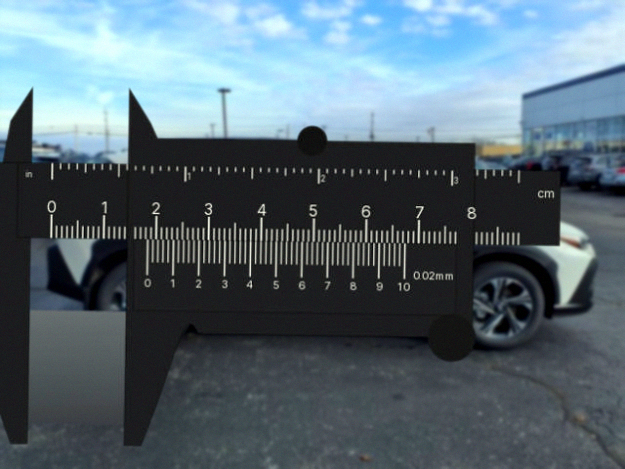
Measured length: mm 18.4
